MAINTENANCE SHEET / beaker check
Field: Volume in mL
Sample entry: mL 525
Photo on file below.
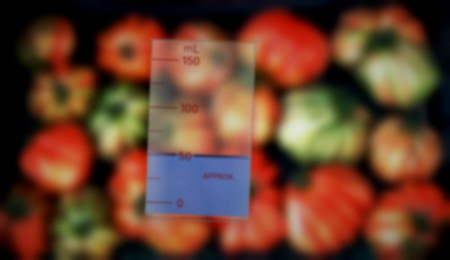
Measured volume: mL 50
